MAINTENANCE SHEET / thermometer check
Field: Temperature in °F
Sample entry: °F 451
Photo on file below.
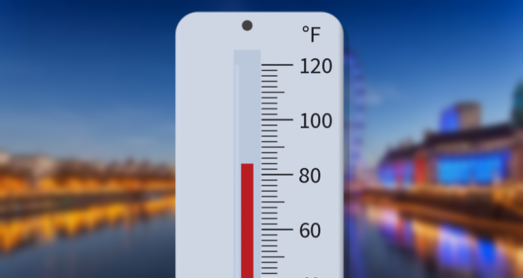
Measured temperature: °F 84
